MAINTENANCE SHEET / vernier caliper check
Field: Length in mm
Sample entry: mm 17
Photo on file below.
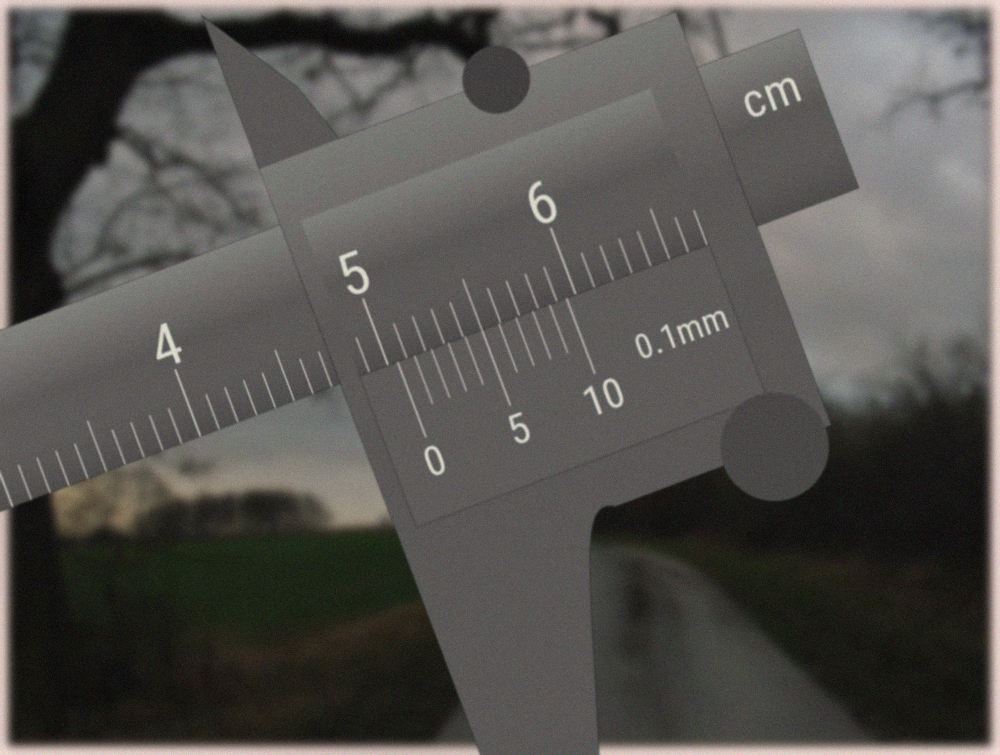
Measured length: mm 50.5
